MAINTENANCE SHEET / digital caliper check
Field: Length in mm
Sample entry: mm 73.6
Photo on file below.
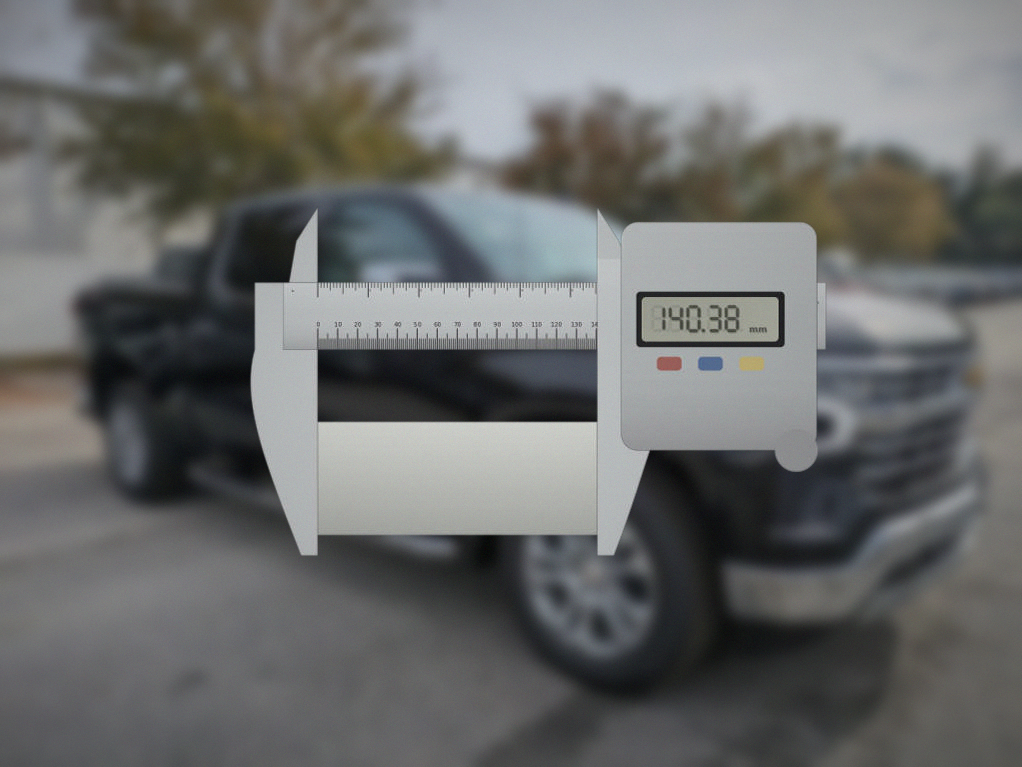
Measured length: mm 140.38
